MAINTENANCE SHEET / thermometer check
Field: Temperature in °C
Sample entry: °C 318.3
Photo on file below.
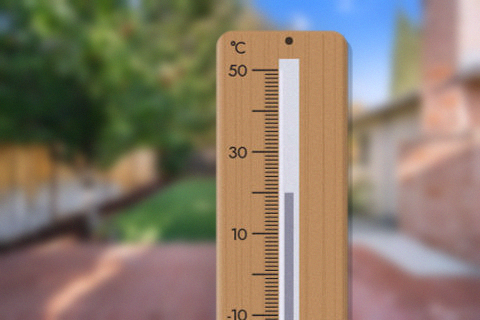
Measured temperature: °C 20
